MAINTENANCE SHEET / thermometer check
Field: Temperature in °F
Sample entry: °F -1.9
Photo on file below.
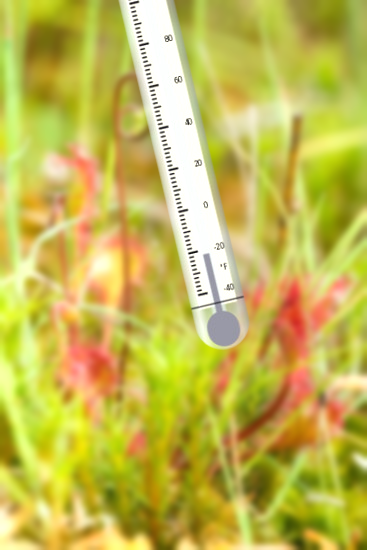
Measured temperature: °F -22
